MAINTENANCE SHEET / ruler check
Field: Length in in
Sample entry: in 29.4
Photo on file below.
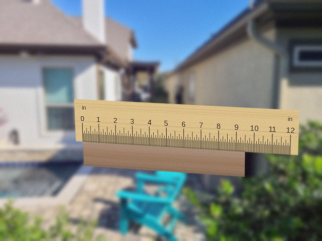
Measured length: in 9.5
